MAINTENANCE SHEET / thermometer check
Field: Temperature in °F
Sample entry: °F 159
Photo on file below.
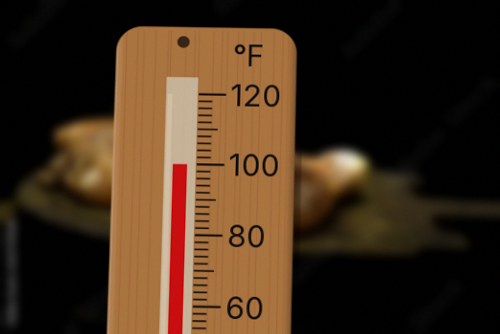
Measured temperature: °F 100
